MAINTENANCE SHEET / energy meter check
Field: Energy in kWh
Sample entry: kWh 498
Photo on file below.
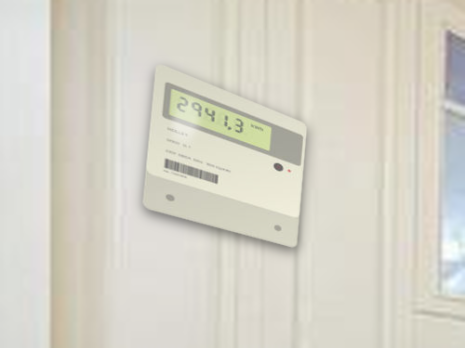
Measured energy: kWh 2941.3
